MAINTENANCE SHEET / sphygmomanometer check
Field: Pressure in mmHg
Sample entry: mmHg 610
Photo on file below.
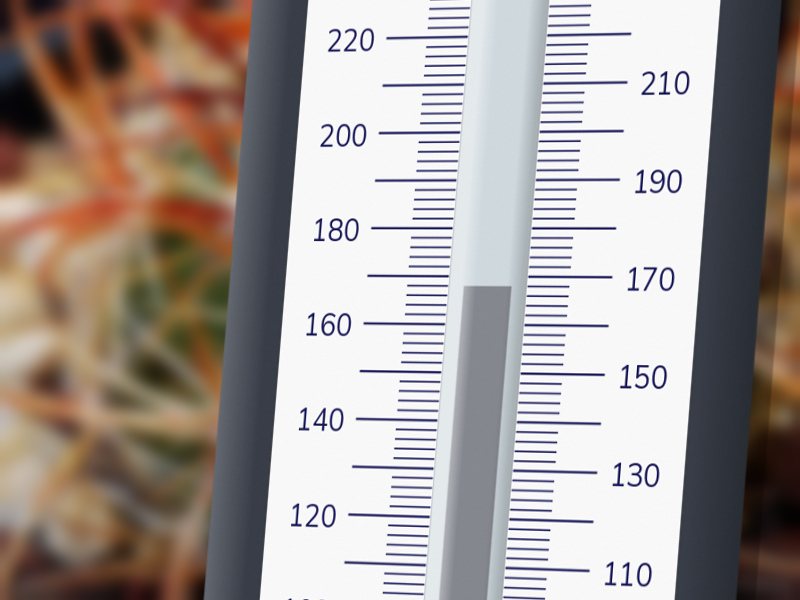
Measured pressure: mmHg 168
